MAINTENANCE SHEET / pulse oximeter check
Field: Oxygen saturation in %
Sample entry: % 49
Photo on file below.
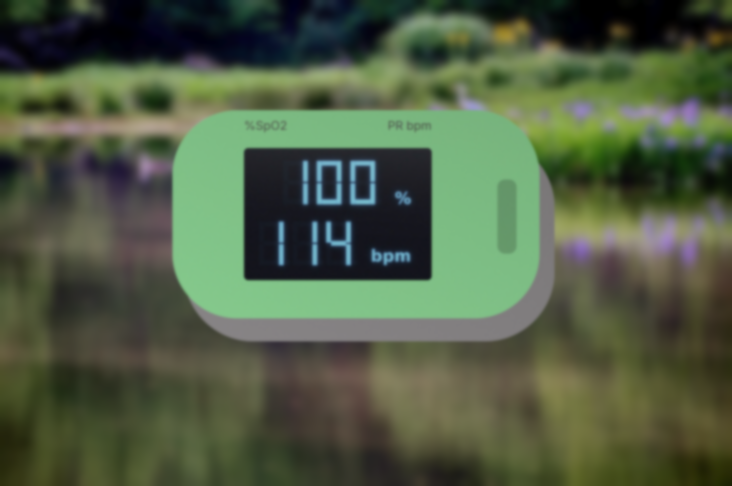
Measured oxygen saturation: % 100
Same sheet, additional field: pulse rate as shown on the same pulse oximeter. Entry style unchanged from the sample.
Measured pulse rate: bpm 114
